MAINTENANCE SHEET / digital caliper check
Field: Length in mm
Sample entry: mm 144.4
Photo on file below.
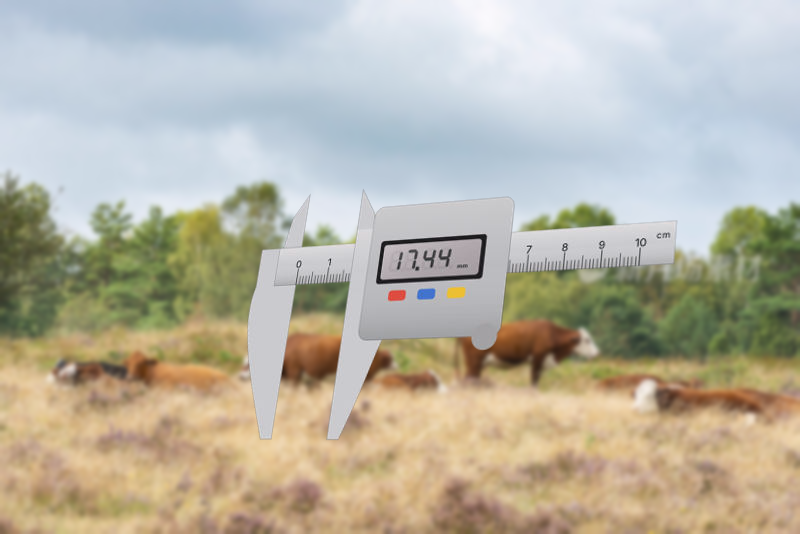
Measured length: mm 17.44
